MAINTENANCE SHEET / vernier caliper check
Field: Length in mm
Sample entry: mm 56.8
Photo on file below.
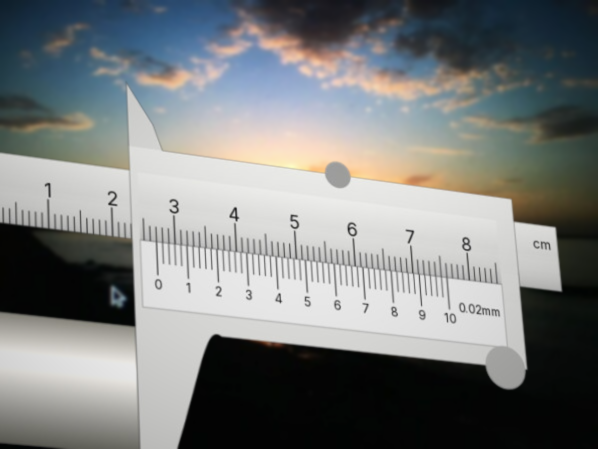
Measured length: mm 27.0
